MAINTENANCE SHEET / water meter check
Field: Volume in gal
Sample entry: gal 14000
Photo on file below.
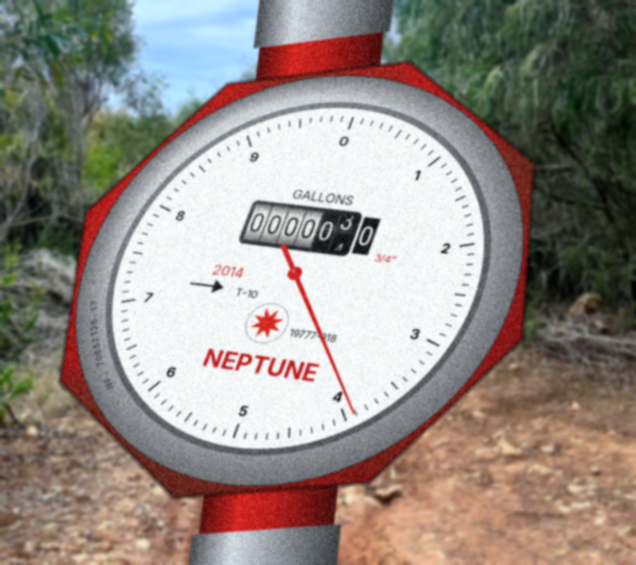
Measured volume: gal 33.9
